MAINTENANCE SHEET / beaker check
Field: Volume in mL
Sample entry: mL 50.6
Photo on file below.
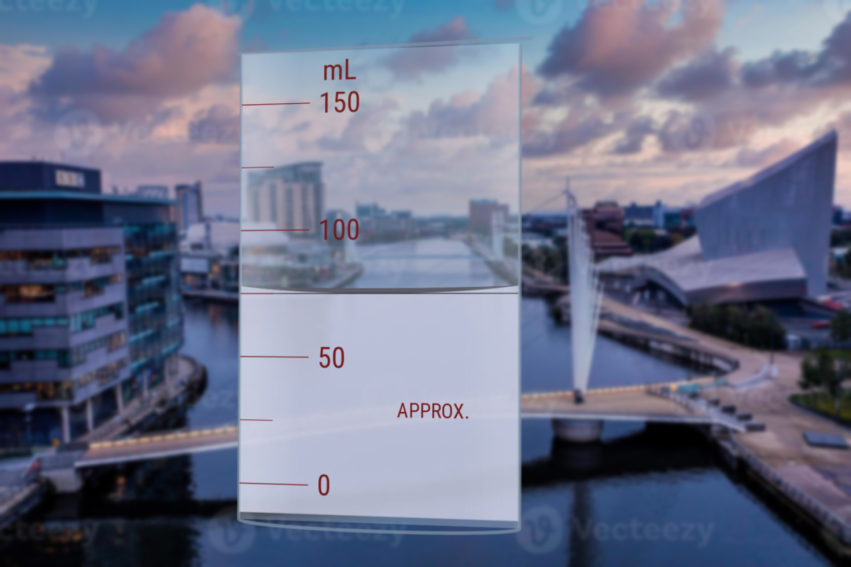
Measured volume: mL 75
